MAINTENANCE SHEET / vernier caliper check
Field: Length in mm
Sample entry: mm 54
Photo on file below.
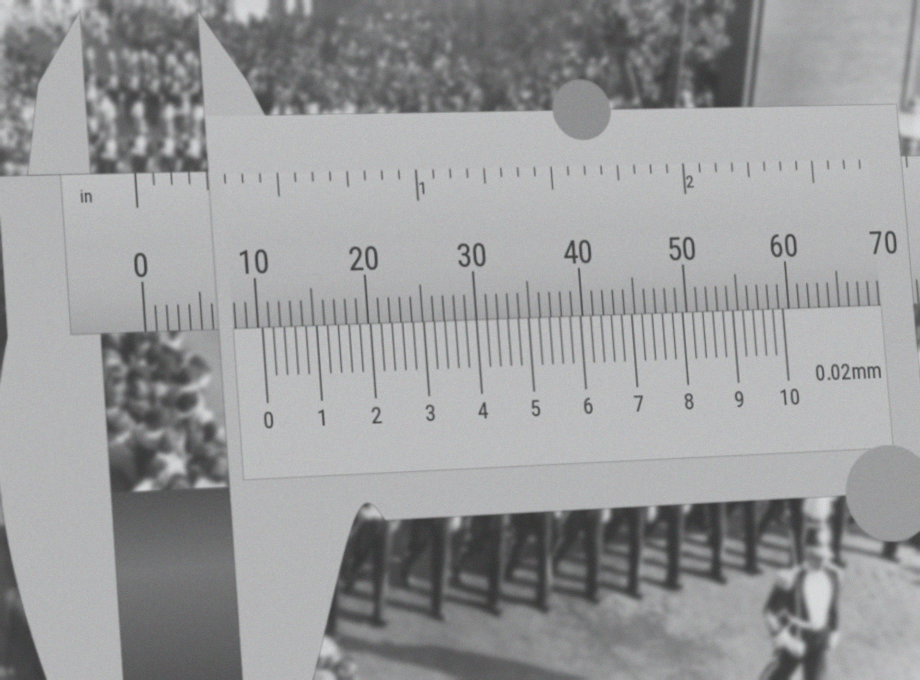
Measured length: mm 10.4
